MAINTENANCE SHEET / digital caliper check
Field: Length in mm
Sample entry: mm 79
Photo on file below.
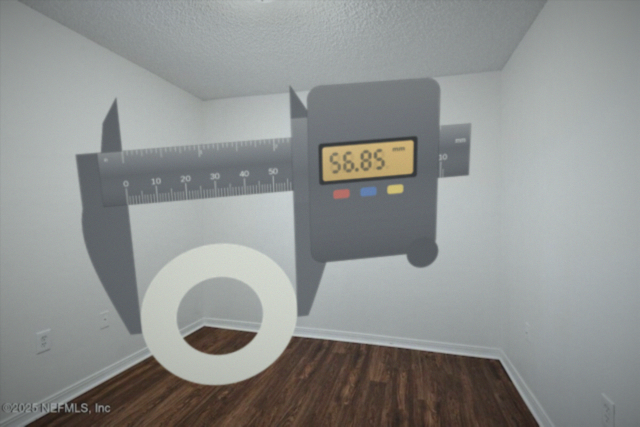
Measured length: mm 56.85
